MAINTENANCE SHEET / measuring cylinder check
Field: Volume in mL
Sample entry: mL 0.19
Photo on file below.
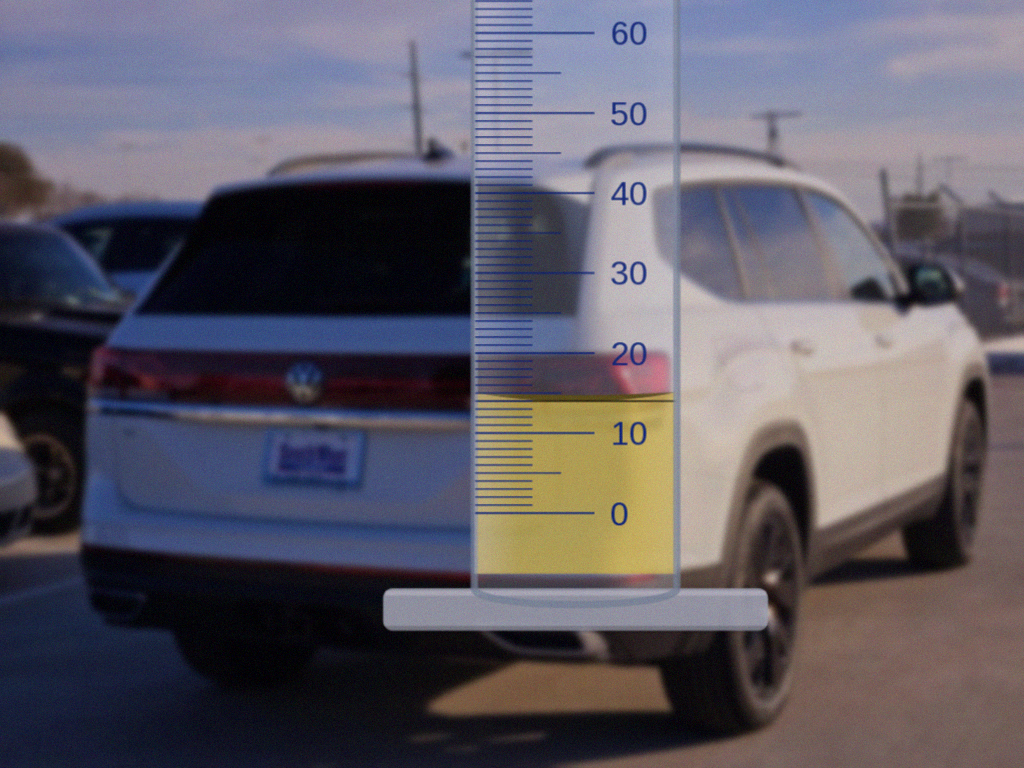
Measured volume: mL 14
